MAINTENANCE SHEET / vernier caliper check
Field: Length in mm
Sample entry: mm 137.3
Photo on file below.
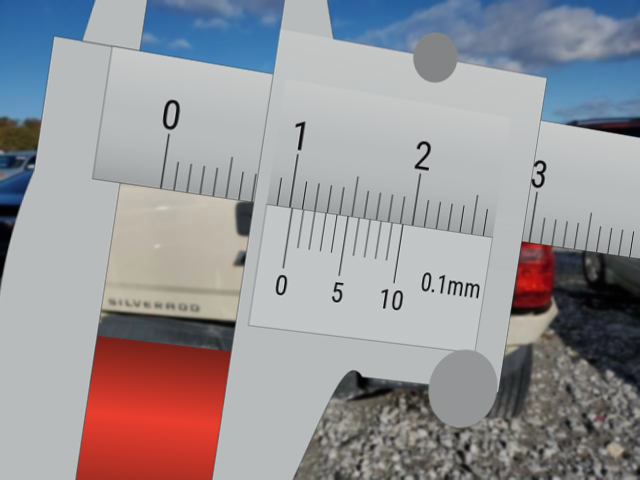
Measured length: mm 10.2
